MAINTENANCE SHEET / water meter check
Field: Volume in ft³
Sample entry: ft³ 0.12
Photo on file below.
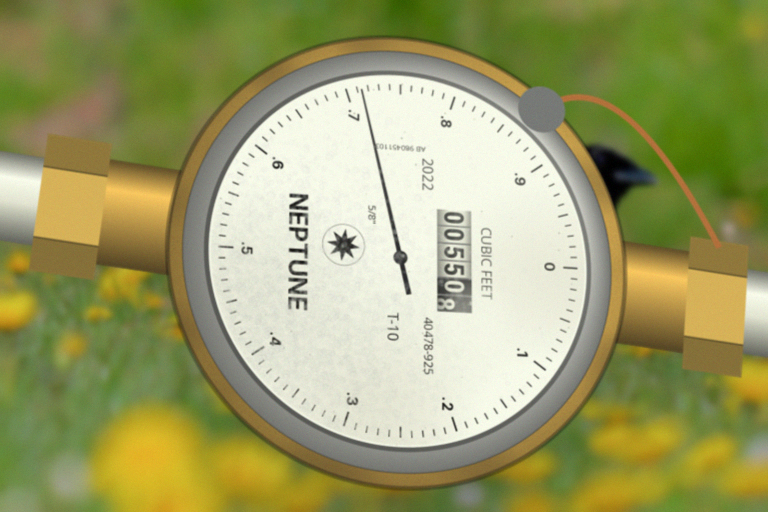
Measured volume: ft³ 5507.71
